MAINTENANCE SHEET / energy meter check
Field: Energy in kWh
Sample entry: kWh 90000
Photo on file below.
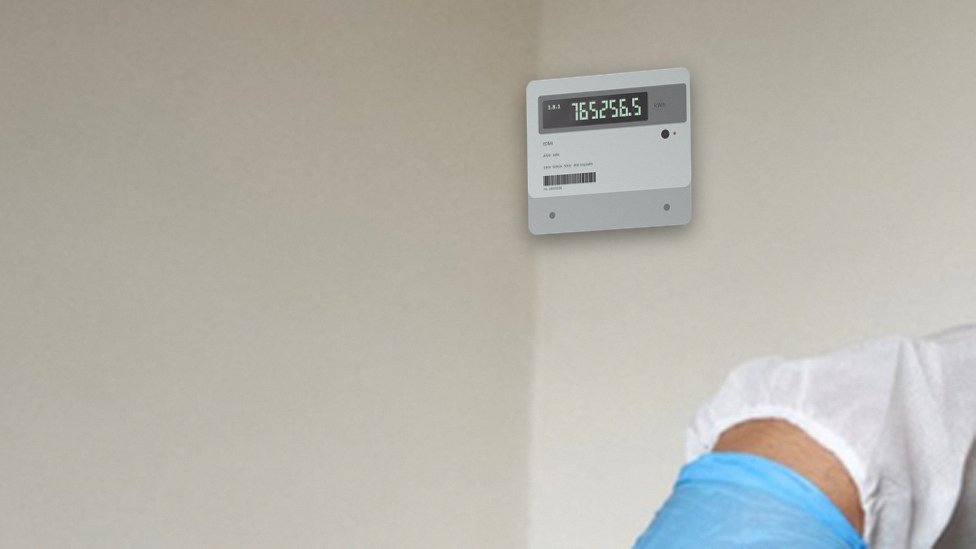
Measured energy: kWh 765256.5
